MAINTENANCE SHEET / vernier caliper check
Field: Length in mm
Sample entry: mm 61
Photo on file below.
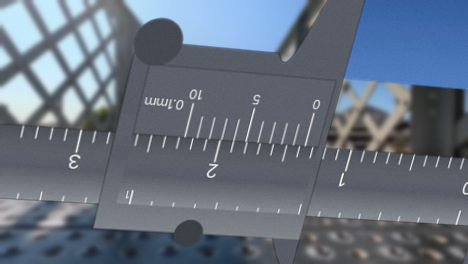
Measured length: mm 13.6
